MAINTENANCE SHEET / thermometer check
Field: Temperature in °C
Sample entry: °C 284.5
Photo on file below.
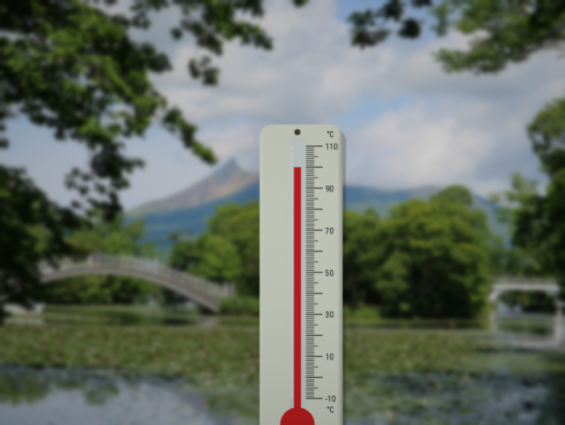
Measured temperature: °C 100
